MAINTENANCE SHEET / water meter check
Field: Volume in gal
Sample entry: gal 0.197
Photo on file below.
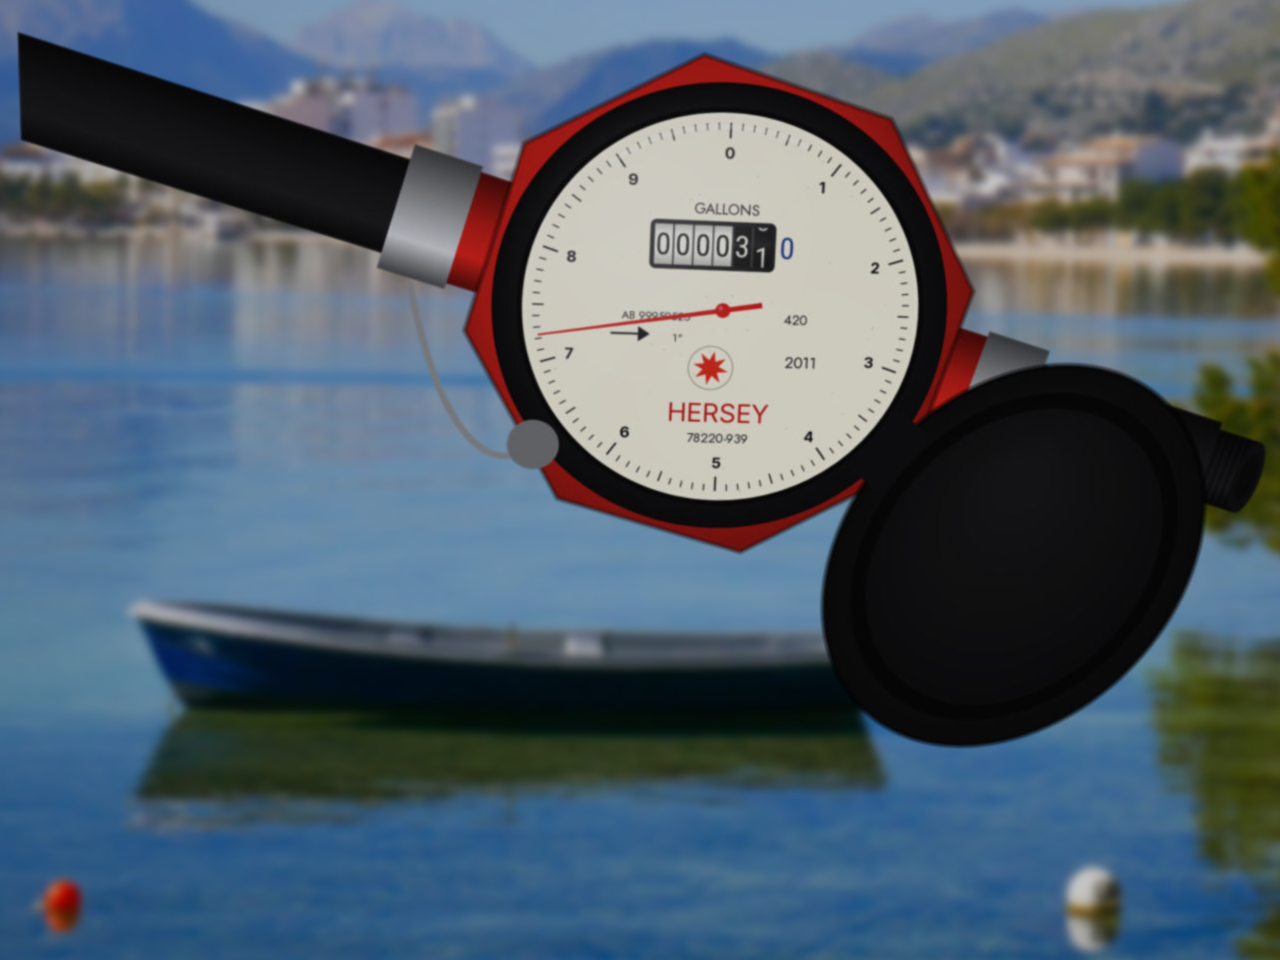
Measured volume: gal 307.2
